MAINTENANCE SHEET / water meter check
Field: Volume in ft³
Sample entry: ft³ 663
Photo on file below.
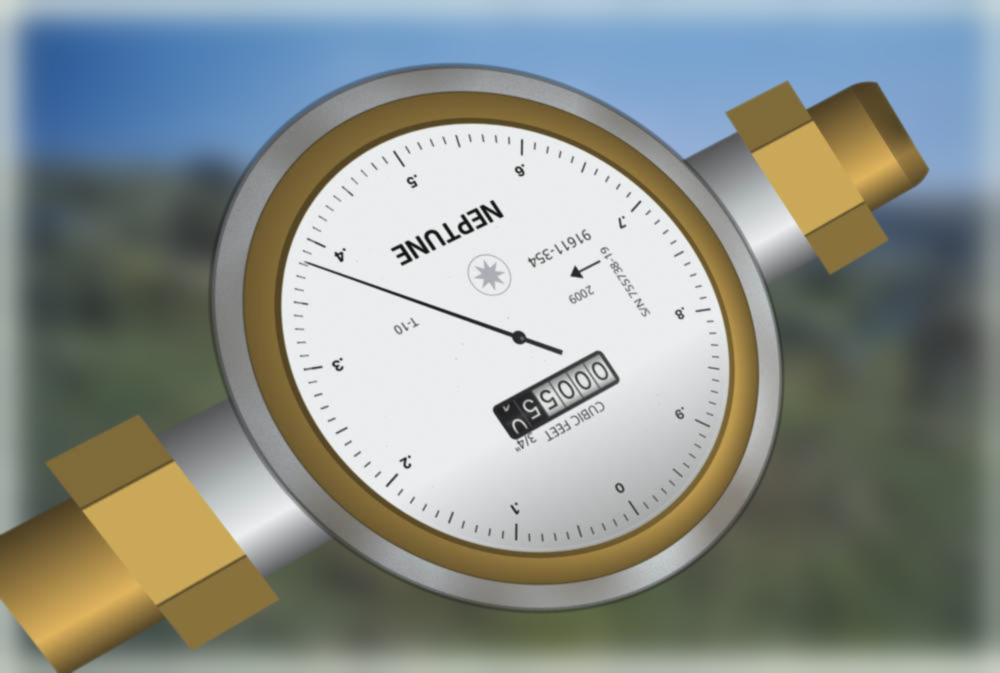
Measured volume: ft³ 550.38
